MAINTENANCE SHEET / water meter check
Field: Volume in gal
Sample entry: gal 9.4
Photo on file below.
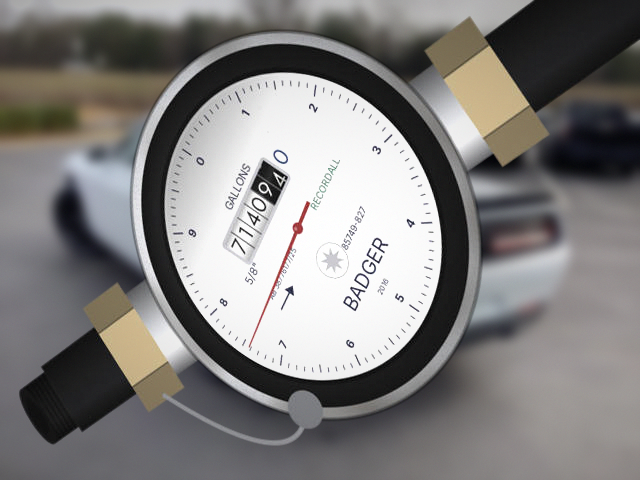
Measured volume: gal 7140937.4
